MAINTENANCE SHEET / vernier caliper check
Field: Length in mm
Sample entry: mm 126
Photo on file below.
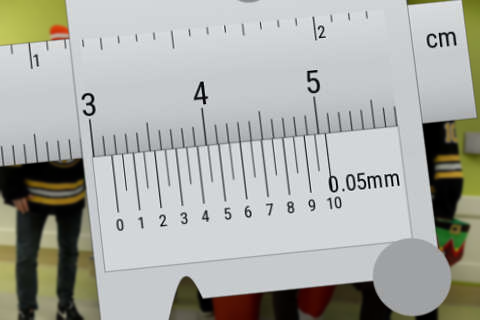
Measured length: mm 31.6
